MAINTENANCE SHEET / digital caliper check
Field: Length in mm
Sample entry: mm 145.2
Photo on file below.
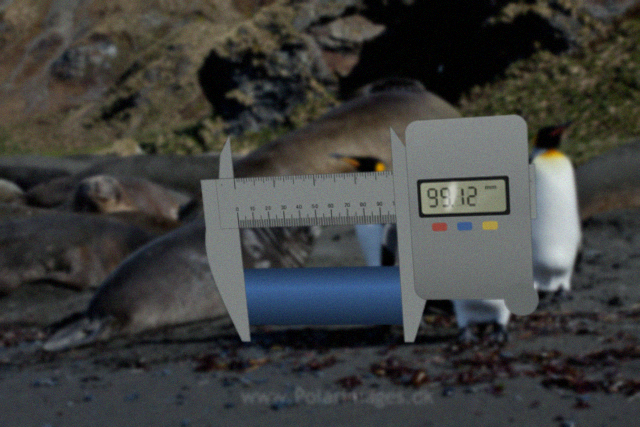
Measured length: mm 99.12
